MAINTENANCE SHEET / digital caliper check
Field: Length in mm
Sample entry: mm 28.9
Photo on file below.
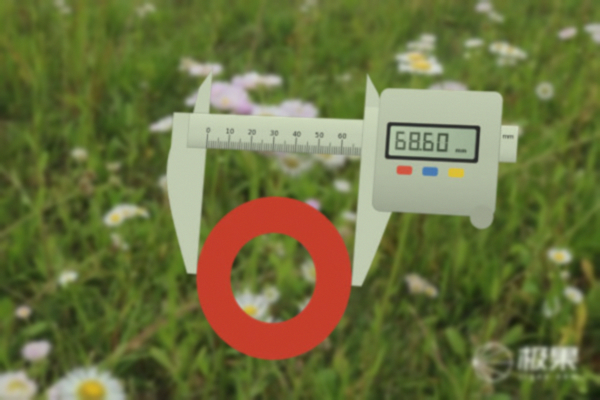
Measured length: mm 68.60
